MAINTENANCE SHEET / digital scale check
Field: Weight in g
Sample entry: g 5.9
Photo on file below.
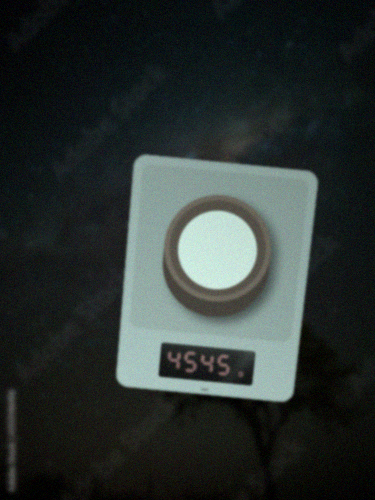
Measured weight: g 4545
